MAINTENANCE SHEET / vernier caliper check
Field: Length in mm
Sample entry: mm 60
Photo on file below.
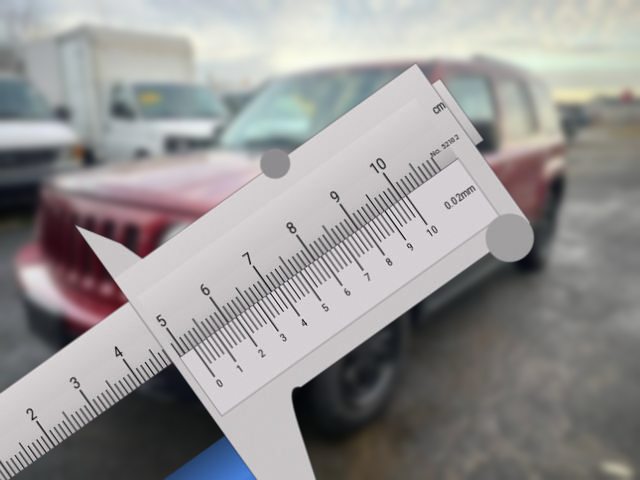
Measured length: mm 52.0
